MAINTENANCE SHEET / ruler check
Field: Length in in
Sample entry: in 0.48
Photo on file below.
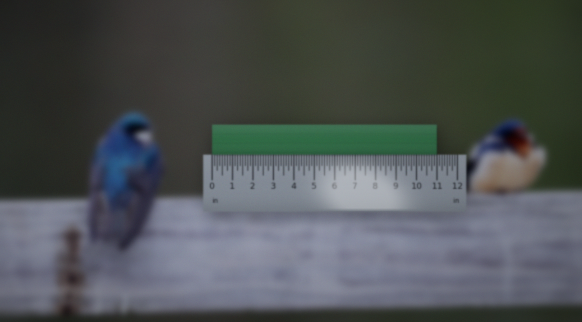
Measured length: in 11
